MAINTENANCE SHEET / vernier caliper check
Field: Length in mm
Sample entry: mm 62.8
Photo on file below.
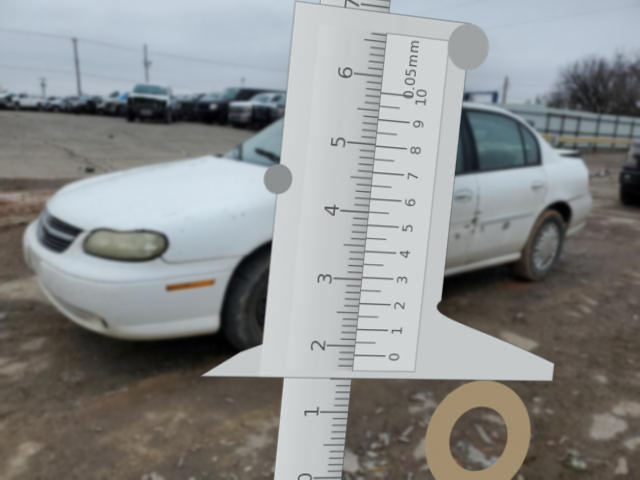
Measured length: mm 18.6
